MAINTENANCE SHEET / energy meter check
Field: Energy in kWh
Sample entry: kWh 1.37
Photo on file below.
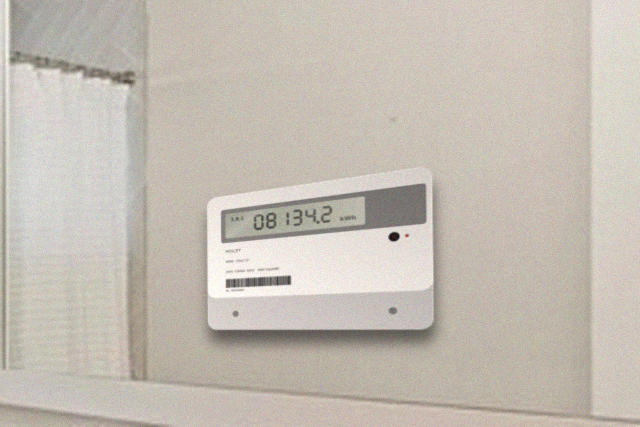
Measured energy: kWh 8134.2
